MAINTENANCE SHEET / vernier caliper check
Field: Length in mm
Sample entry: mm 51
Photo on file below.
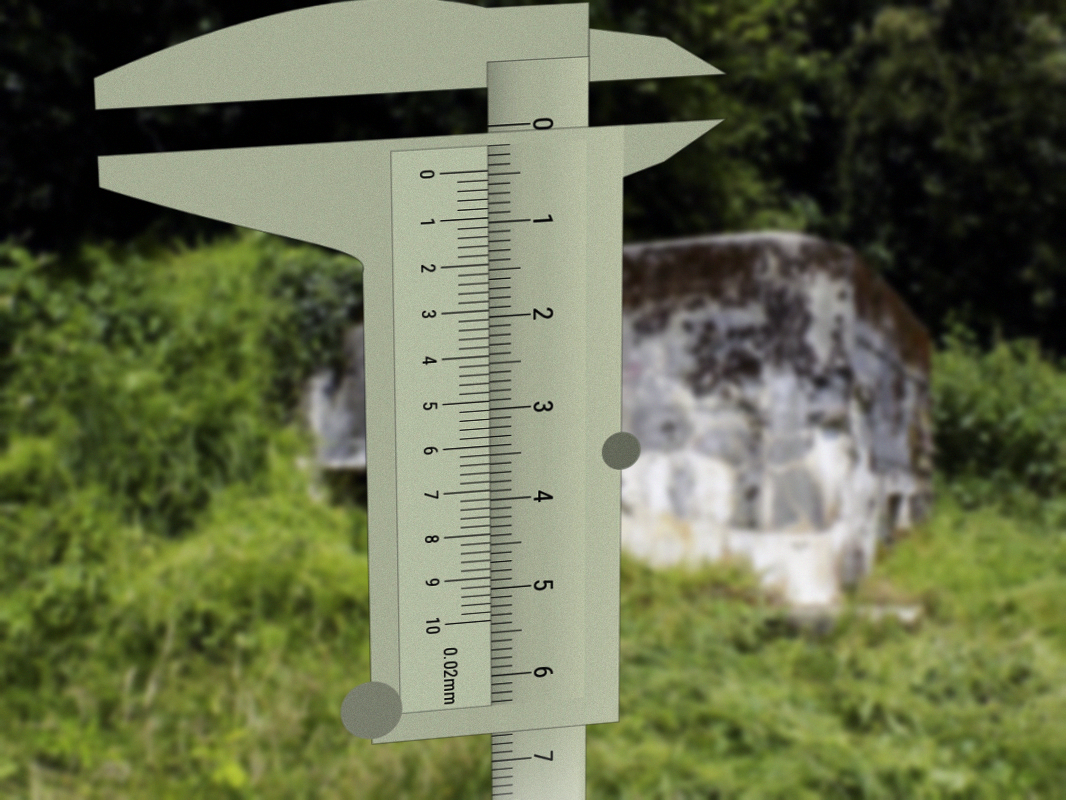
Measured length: mm 4.6
